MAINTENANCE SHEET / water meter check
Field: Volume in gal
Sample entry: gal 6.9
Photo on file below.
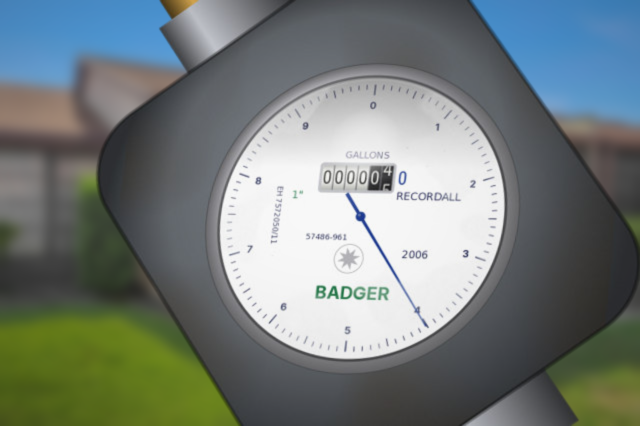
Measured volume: gal 44.0
